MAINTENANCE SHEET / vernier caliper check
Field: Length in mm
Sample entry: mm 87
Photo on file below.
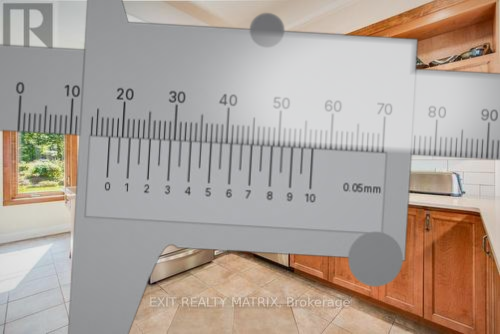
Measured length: mm 17.5
